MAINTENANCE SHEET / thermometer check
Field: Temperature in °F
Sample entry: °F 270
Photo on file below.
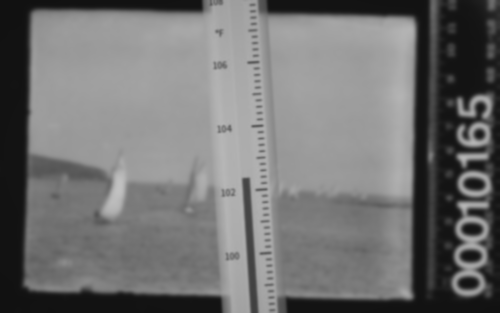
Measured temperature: °F 102.4
